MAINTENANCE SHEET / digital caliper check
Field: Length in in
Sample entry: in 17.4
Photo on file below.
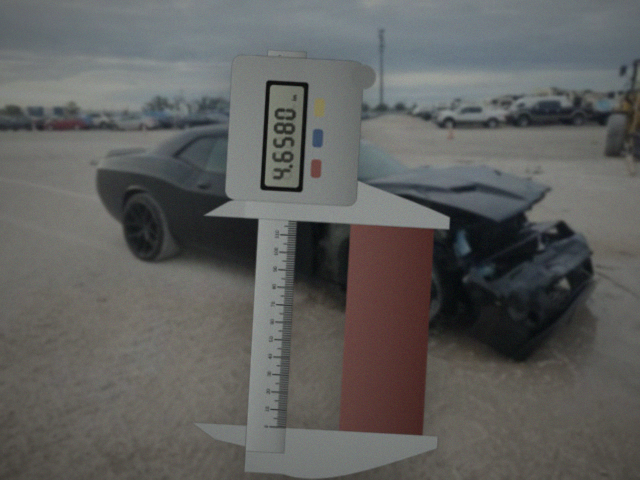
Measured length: in 4.6580
